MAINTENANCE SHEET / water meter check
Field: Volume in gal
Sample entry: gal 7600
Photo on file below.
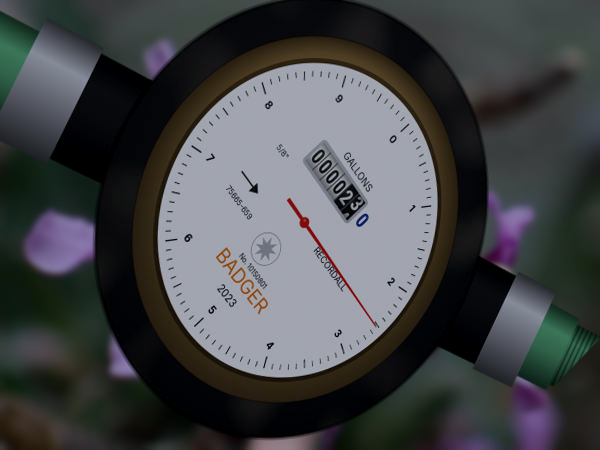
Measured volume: gal 232.5
